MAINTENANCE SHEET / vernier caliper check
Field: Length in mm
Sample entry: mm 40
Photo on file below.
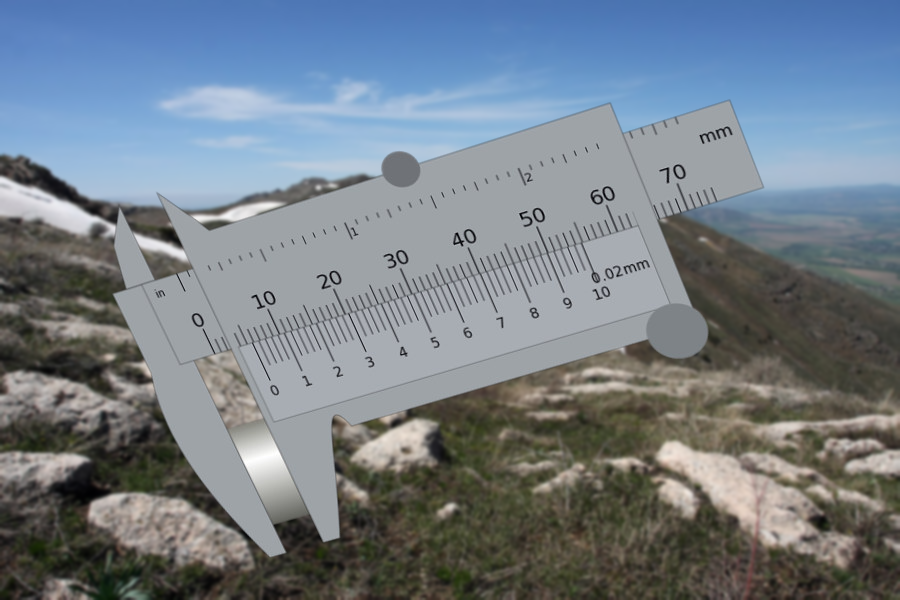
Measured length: mm 5.8
